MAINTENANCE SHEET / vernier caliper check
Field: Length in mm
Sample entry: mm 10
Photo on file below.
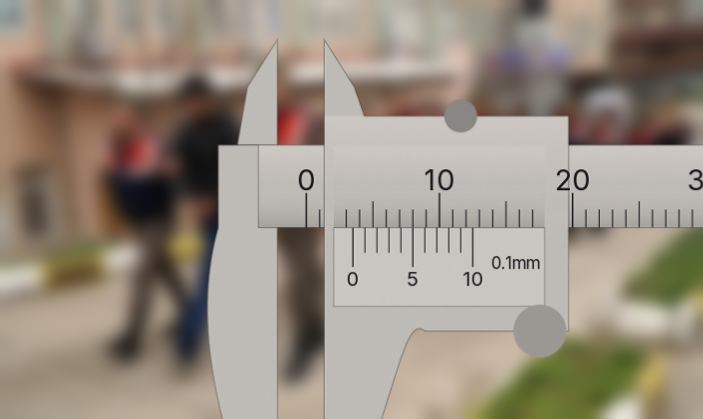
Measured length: mm 3.5
